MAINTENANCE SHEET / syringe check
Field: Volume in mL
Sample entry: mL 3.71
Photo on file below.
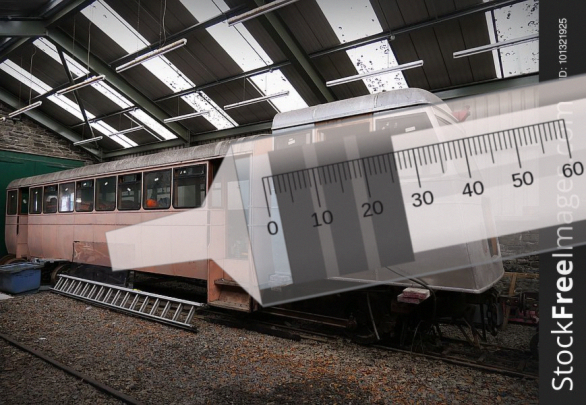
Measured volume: mL 2
